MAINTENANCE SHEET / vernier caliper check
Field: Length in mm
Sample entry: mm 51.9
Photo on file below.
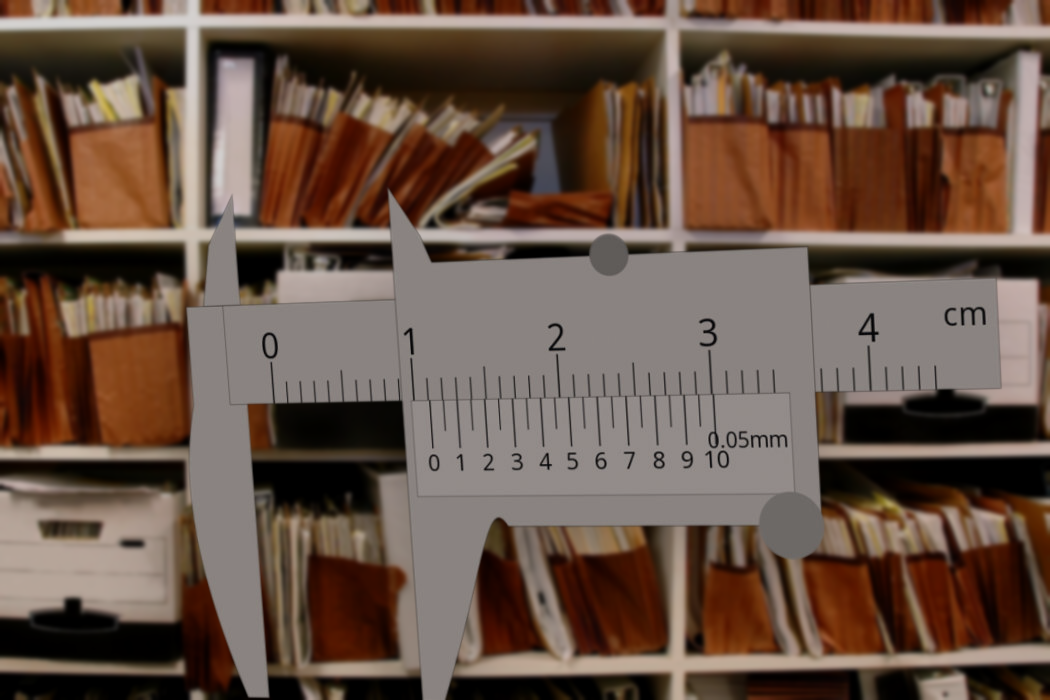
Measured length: mm 11.1
